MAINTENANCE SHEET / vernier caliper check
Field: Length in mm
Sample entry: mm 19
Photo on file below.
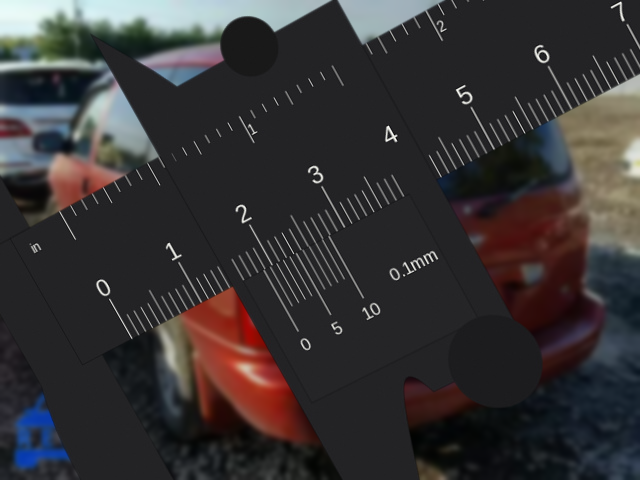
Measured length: mm 18.8
